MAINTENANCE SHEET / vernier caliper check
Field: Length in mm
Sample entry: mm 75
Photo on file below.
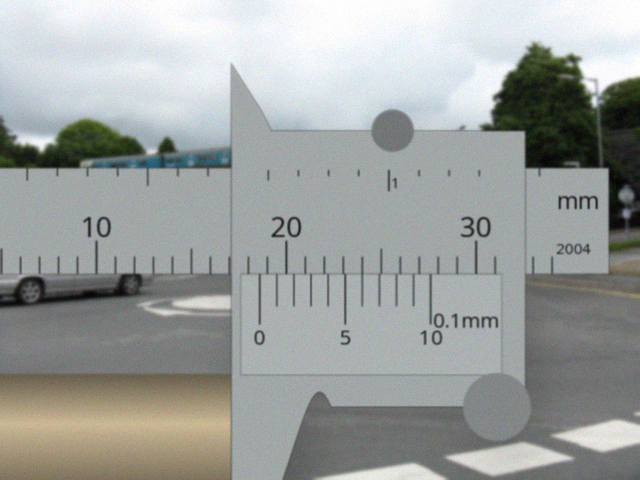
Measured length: mm 18.6
